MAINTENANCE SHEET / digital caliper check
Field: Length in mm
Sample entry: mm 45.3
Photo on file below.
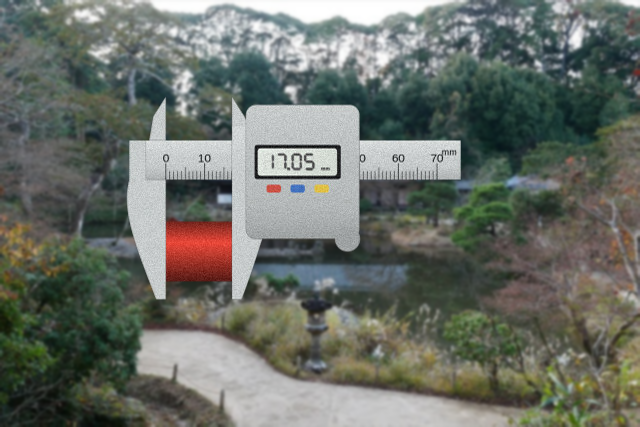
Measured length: mm 17.05
